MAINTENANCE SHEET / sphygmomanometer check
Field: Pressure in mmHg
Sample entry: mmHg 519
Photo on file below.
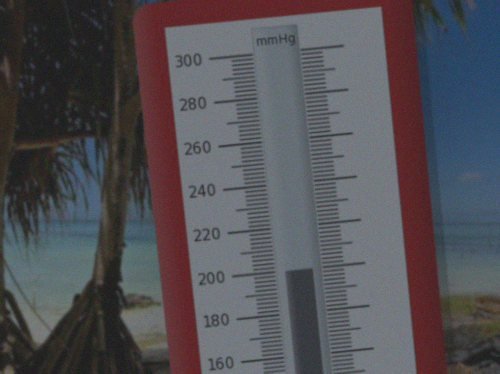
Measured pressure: mmHg 200
